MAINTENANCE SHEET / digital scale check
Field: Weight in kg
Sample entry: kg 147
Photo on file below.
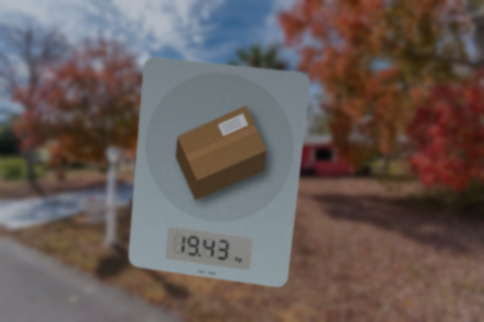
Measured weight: kg 19.43
